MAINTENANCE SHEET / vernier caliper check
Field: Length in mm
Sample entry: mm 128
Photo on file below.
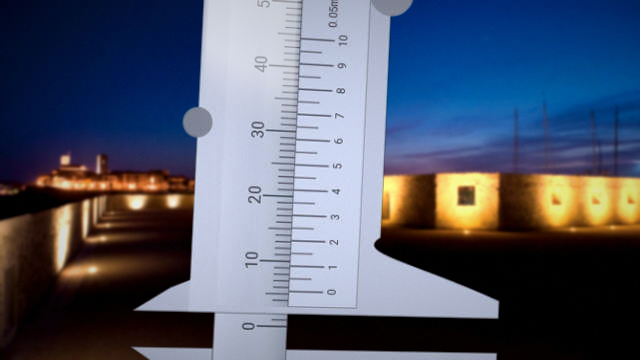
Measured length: mm 5.4
